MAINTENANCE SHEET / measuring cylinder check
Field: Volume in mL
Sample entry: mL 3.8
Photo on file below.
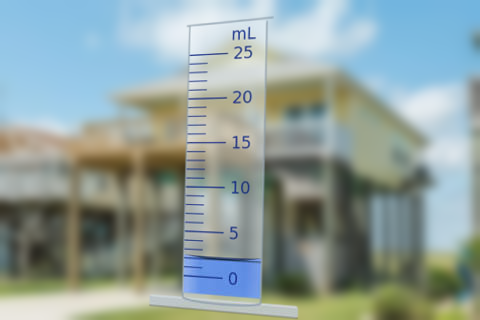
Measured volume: mL 2
